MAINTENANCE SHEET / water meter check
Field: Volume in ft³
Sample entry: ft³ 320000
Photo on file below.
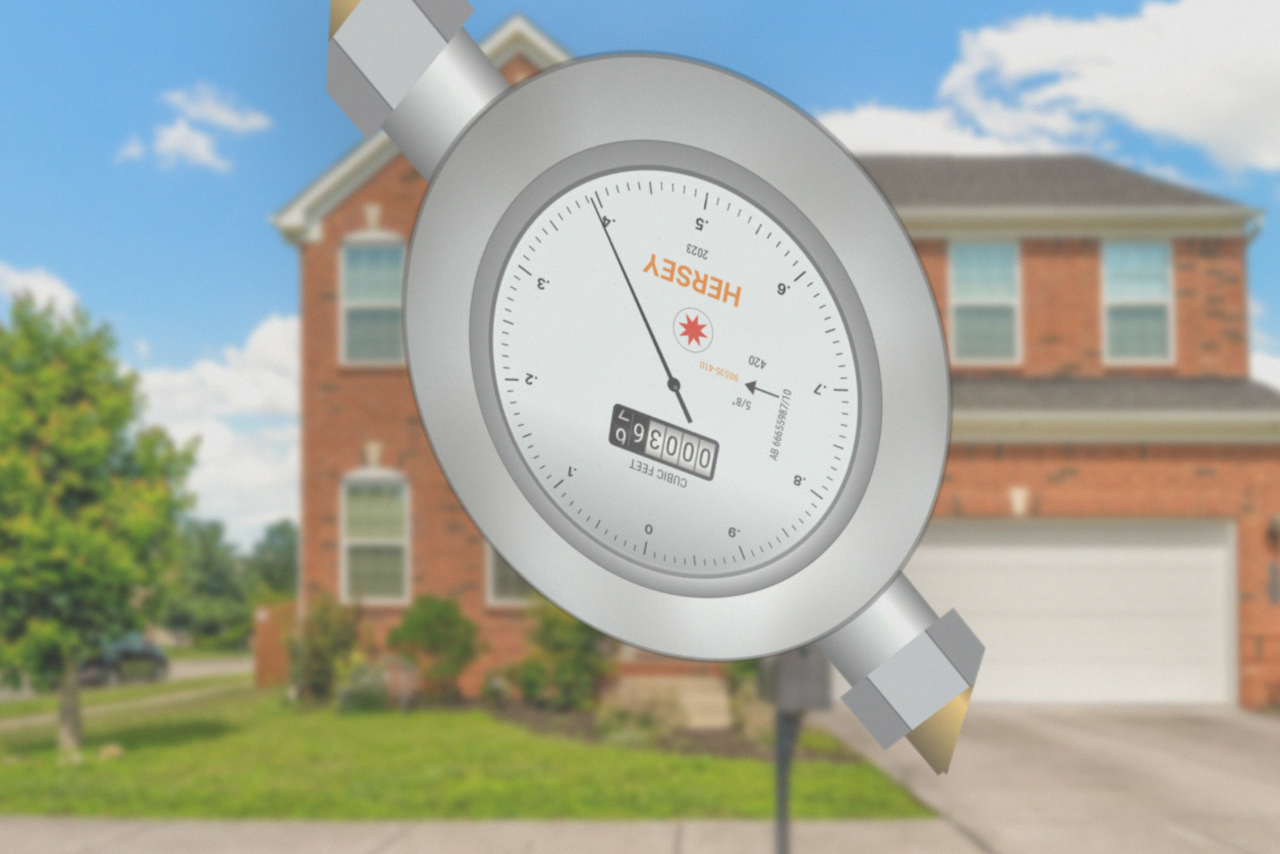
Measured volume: ft³ 366.39
